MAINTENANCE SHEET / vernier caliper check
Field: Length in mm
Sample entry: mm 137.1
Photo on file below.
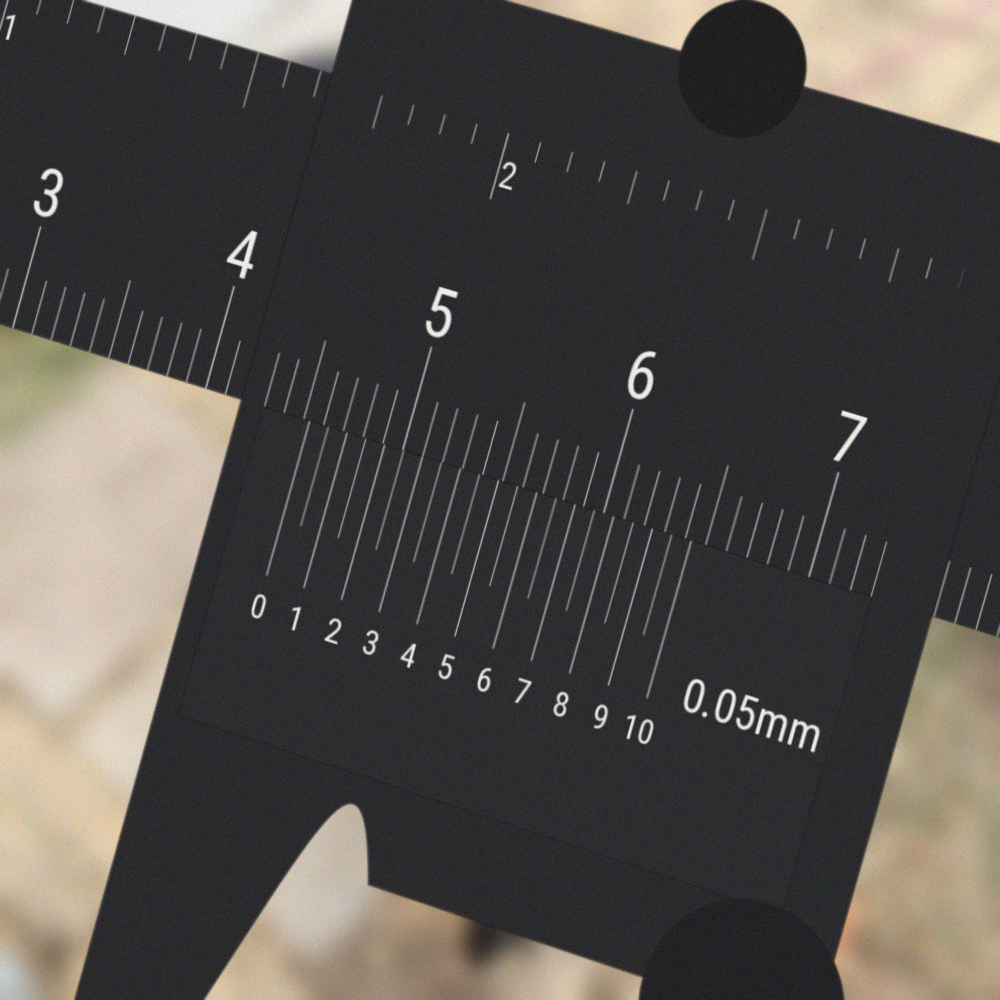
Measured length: mm 45.3
